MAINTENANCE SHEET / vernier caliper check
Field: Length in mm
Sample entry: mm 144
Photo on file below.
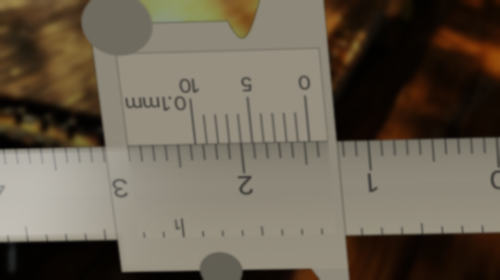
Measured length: mm 14.6
